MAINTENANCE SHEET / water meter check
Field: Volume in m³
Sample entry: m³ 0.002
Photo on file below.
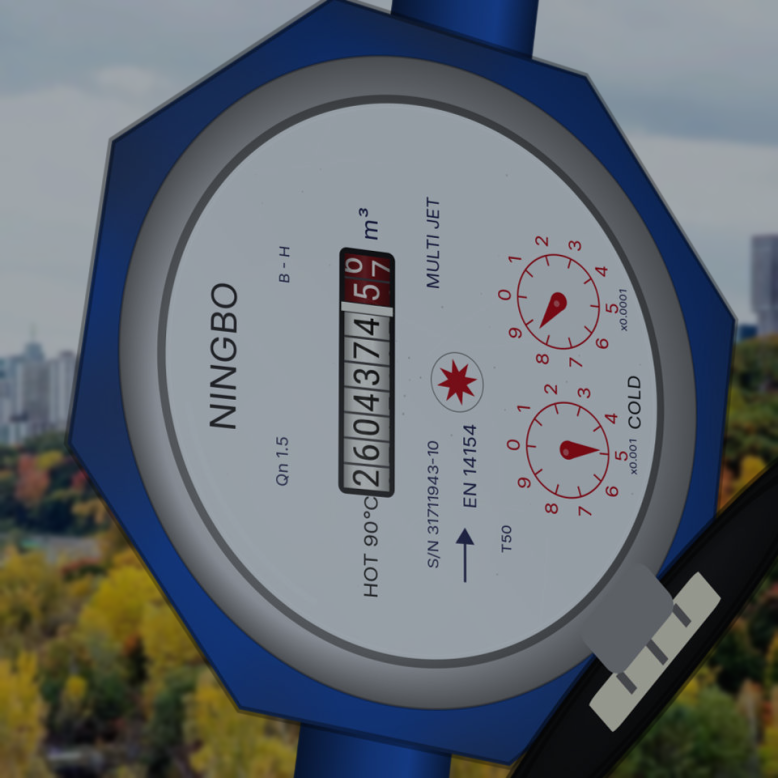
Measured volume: m³ 2604374.5648
